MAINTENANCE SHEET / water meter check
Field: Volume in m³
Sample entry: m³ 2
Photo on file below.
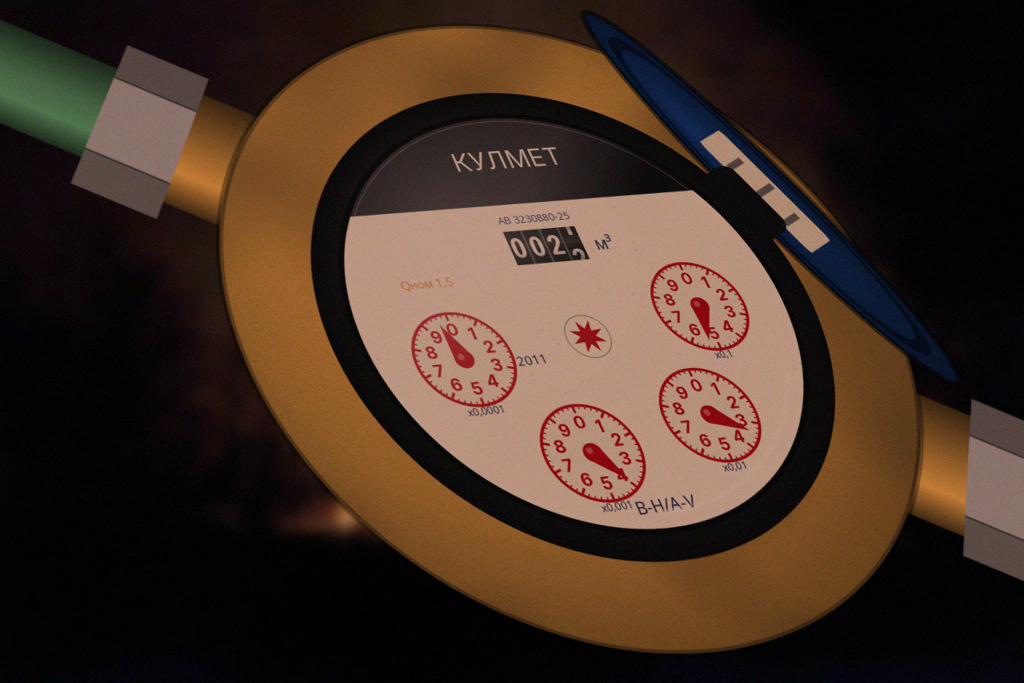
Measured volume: m³ 21.5339
